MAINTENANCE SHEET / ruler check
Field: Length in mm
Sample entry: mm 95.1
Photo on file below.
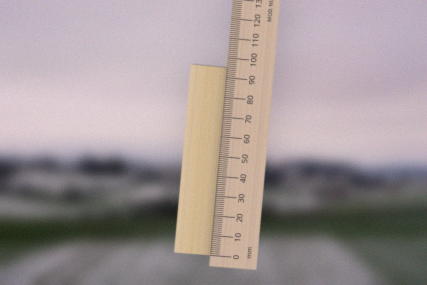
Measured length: mm 95
